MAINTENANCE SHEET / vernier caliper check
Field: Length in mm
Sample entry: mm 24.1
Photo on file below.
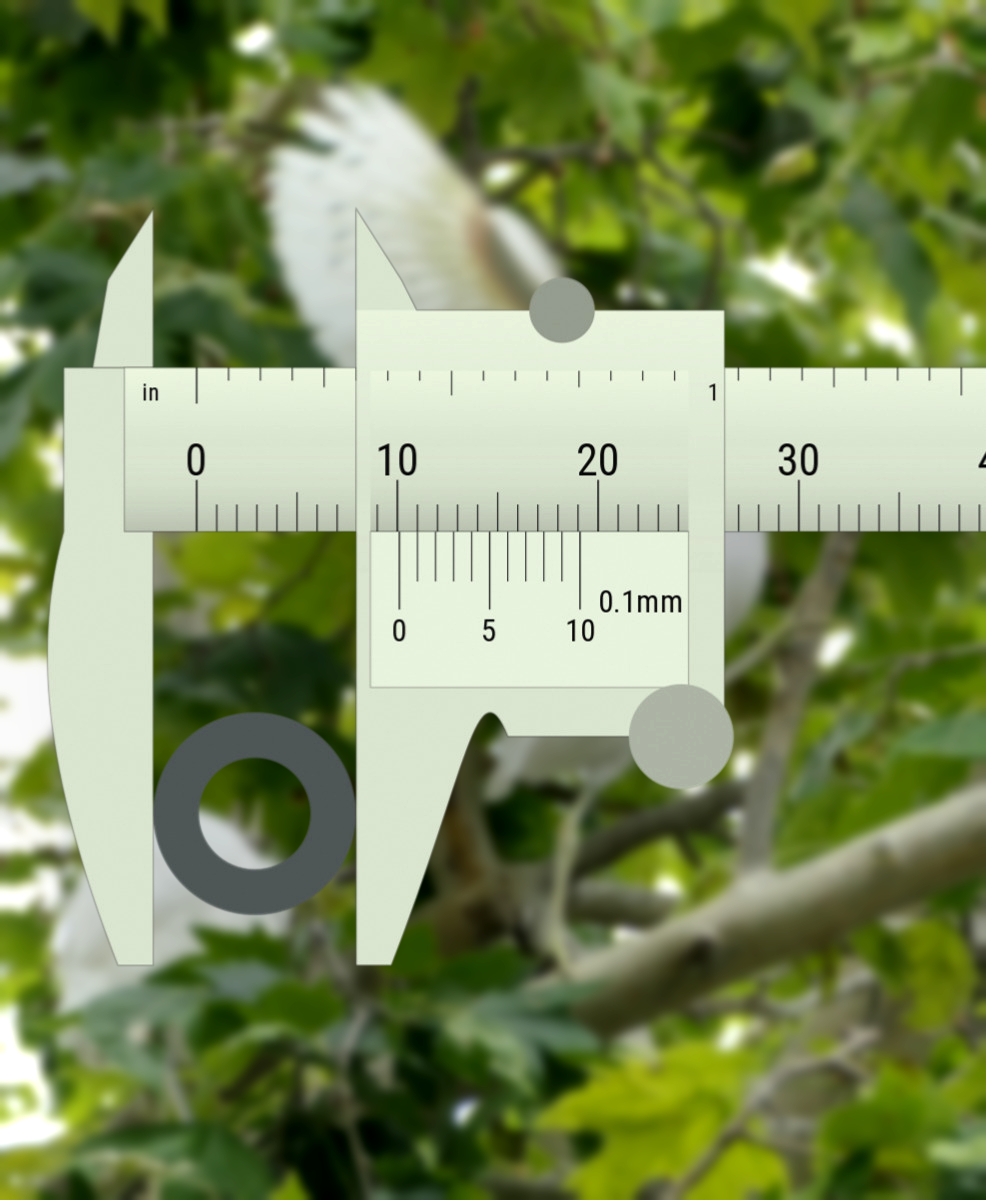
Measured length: mm 10.1
